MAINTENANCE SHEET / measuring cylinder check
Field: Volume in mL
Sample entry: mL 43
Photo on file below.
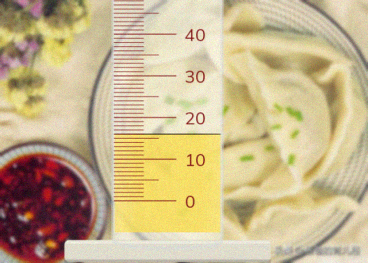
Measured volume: mL 16
